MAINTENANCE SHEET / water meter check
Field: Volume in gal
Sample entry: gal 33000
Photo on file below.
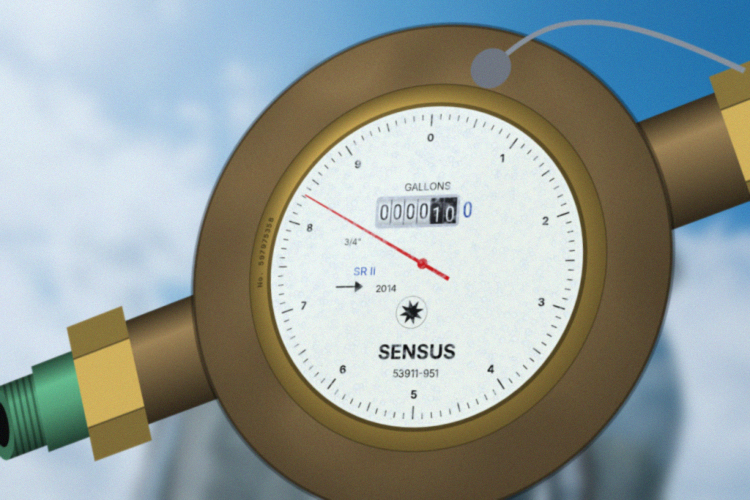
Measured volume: gal 98.3
